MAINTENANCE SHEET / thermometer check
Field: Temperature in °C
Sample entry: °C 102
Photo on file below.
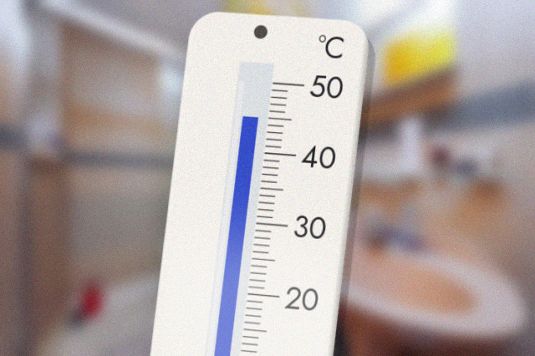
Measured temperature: °C 45
